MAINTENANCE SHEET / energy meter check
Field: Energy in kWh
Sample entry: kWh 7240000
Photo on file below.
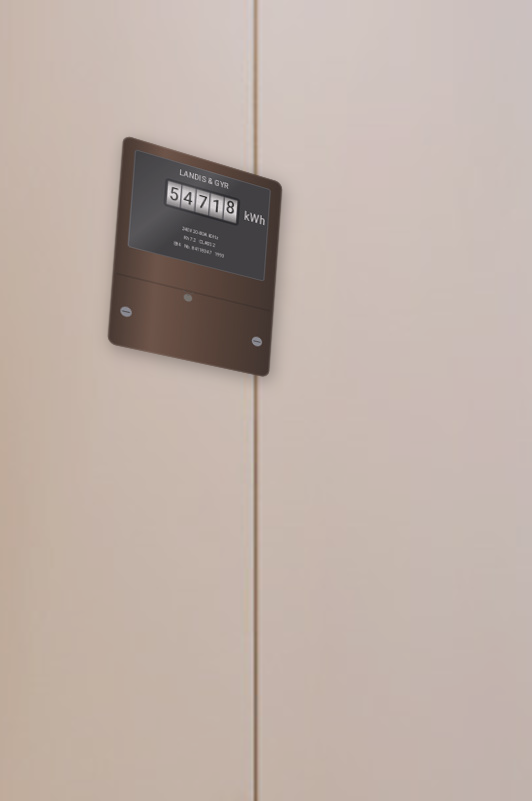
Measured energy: kWh 54718
